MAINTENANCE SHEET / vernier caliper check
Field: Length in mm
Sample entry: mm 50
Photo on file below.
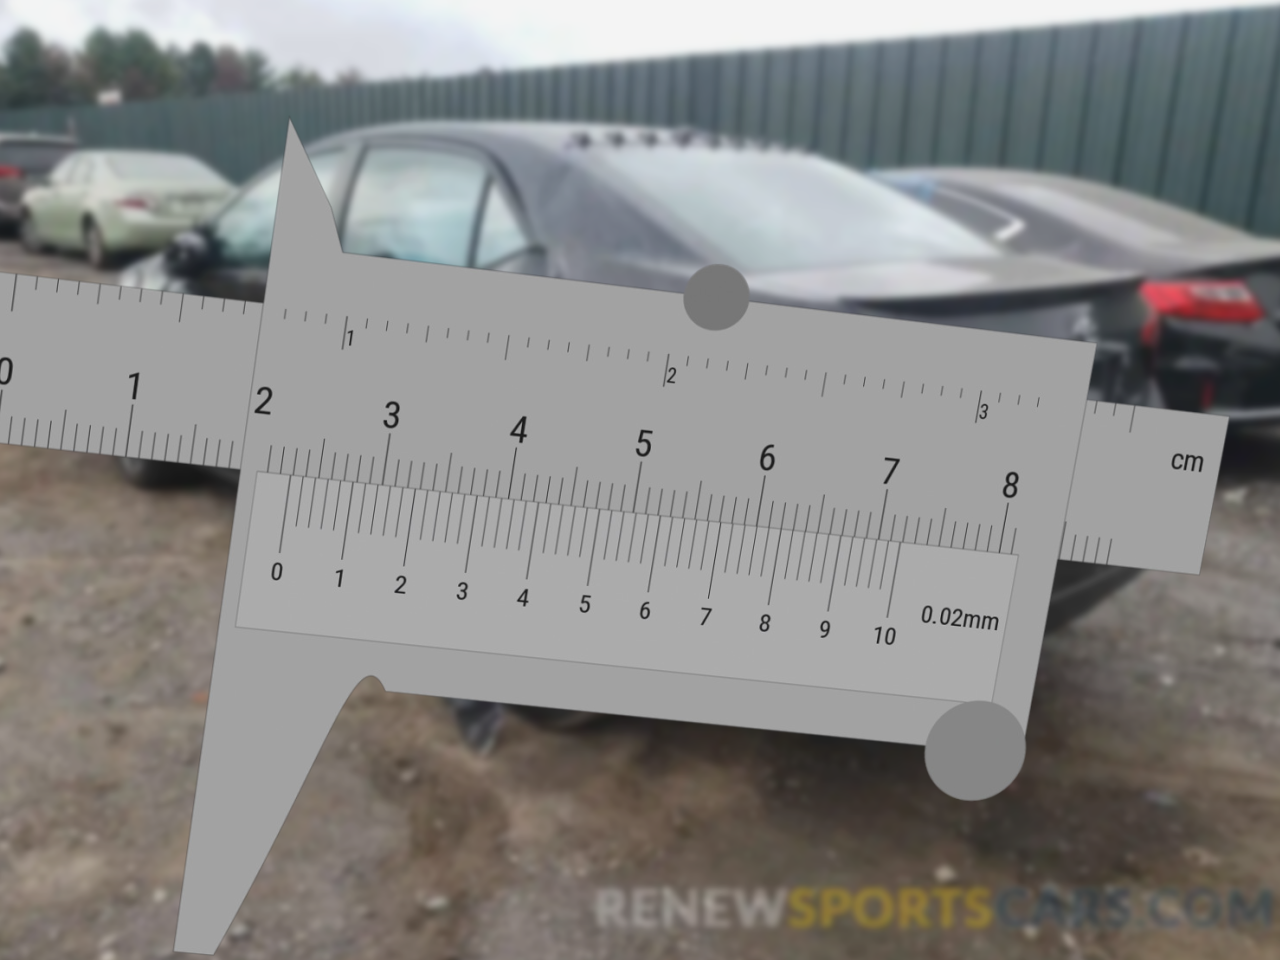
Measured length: mm 22.8
